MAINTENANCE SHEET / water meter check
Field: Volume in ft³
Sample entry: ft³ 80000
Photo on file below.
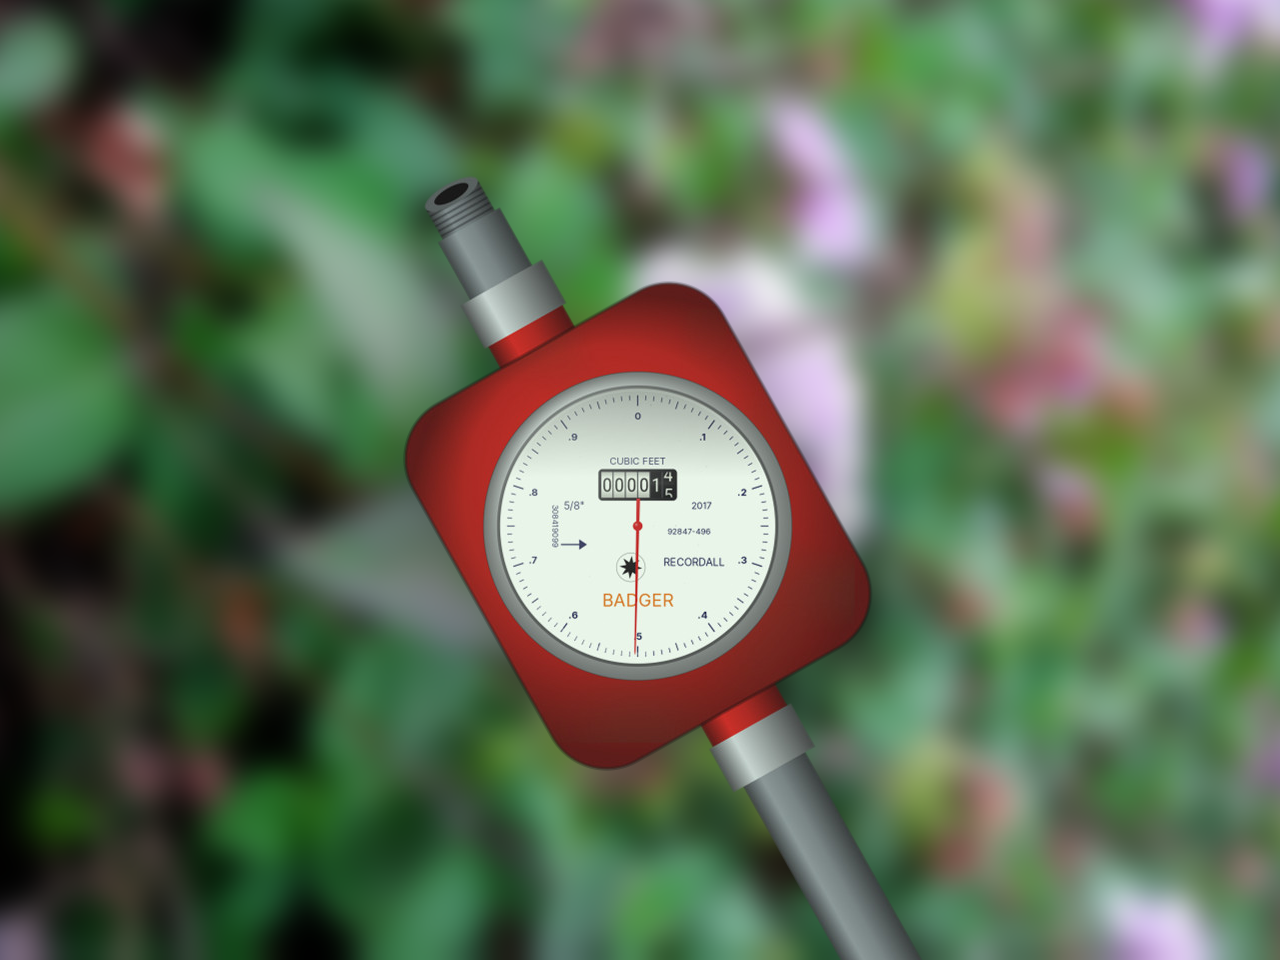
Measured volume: ft³ 14.50
